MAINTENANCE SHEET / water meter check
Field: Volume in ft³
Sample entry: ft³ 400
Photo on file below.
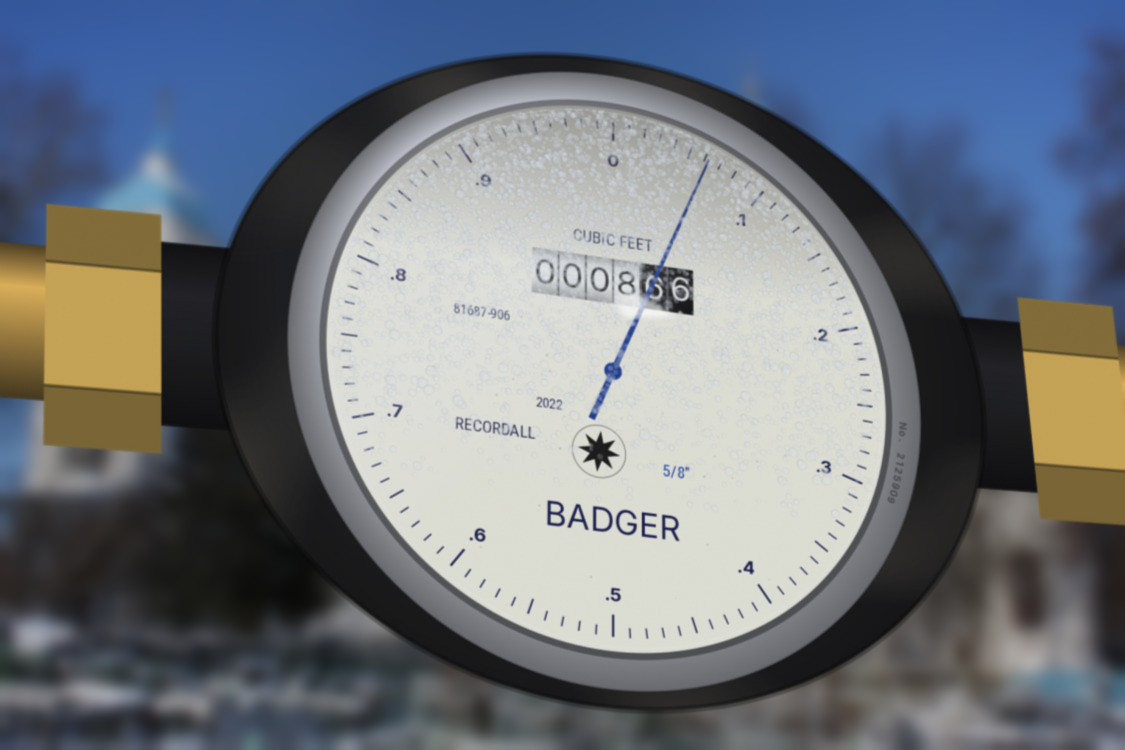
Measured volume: ft³ 866.06
